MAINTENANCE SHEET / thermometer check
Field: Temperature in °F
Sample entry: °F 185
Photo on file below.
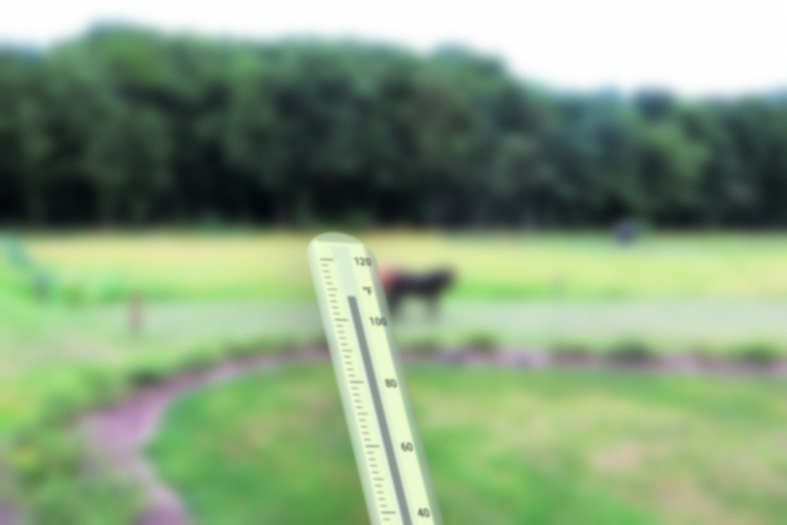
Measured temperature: °F 108
